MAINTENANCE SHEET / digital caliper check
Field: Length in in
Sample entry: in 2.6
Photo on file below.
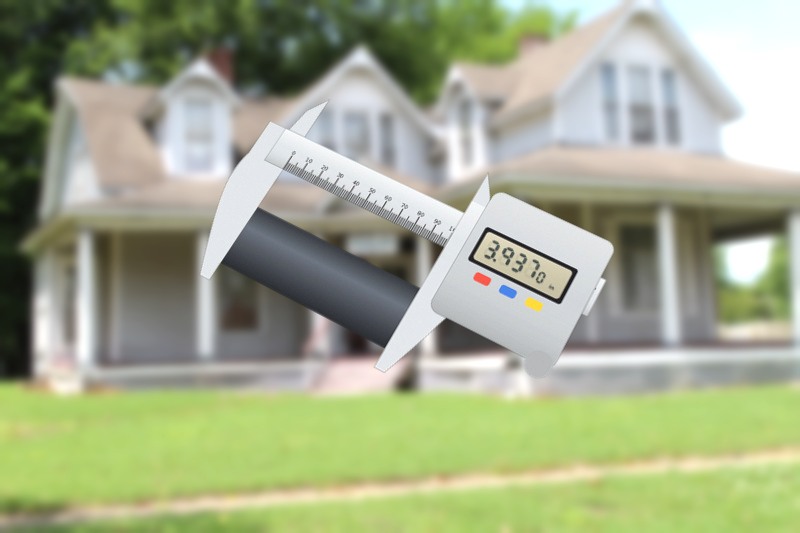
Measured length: in 3.9370
